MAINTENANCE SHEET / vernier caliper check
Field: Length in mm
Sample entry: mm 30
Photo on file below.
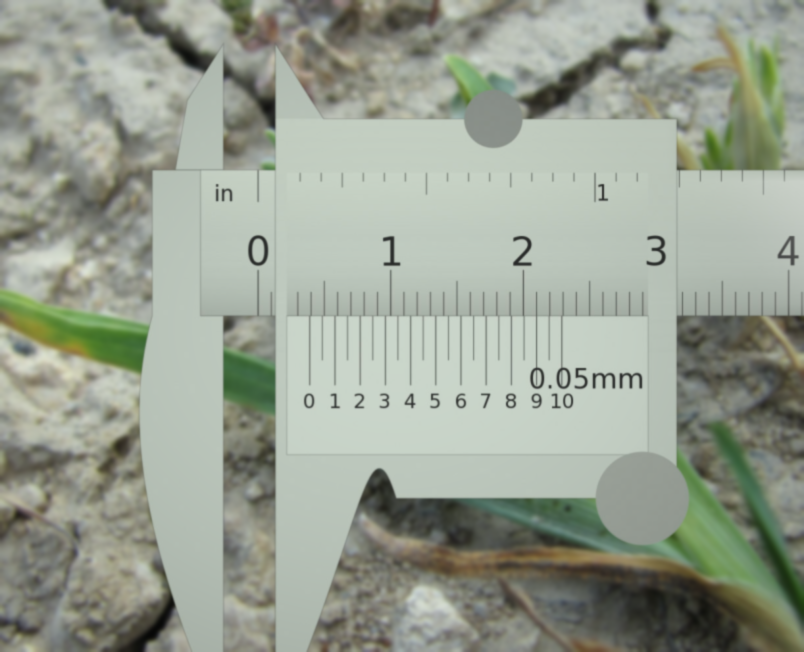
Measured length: mm 3.9
